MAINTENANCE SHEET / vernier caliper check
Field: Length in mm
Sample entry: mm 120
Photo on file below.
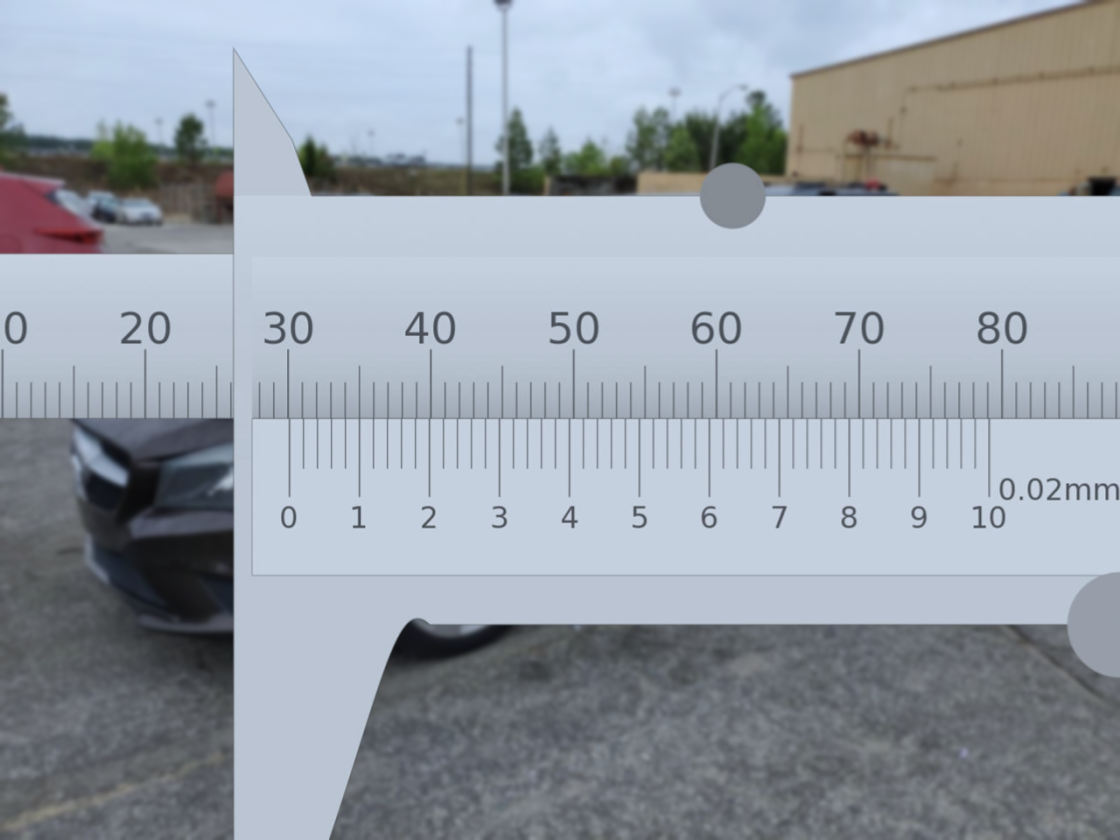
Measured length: mm 30.1
